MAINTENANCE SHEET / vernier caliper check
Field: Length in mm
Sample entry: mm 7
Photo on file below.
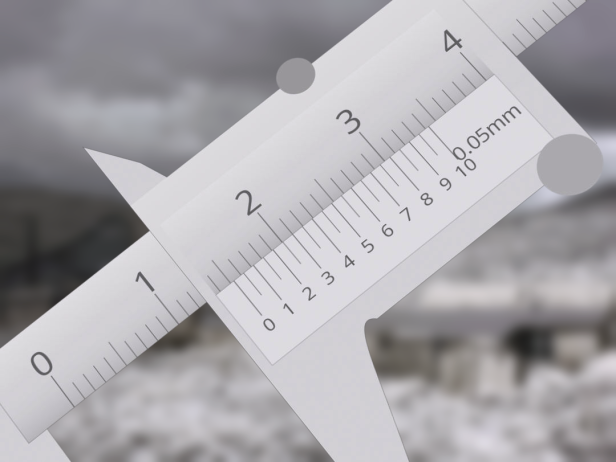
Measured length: mm 15.3
